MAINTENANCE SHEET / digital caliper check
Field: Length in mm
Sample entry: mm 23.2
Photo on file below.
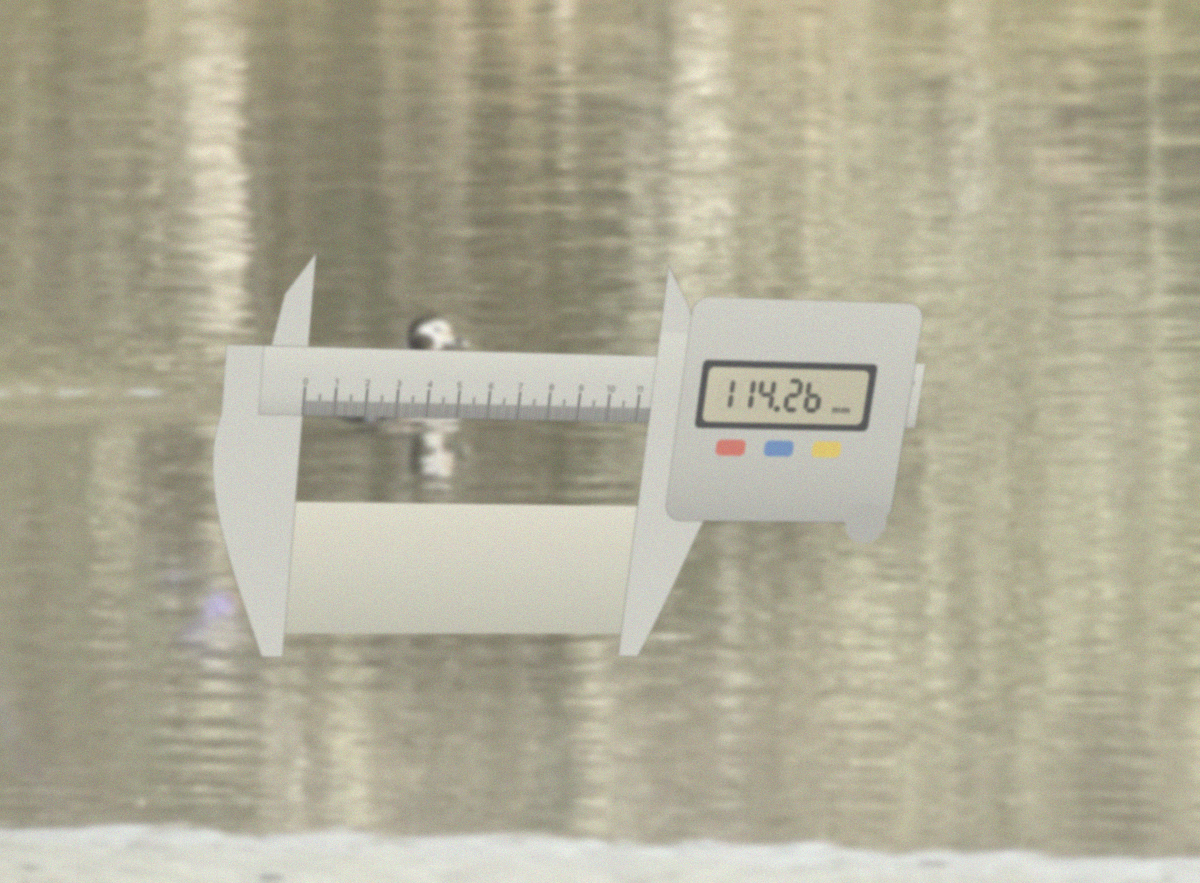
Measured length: mm 114.26
